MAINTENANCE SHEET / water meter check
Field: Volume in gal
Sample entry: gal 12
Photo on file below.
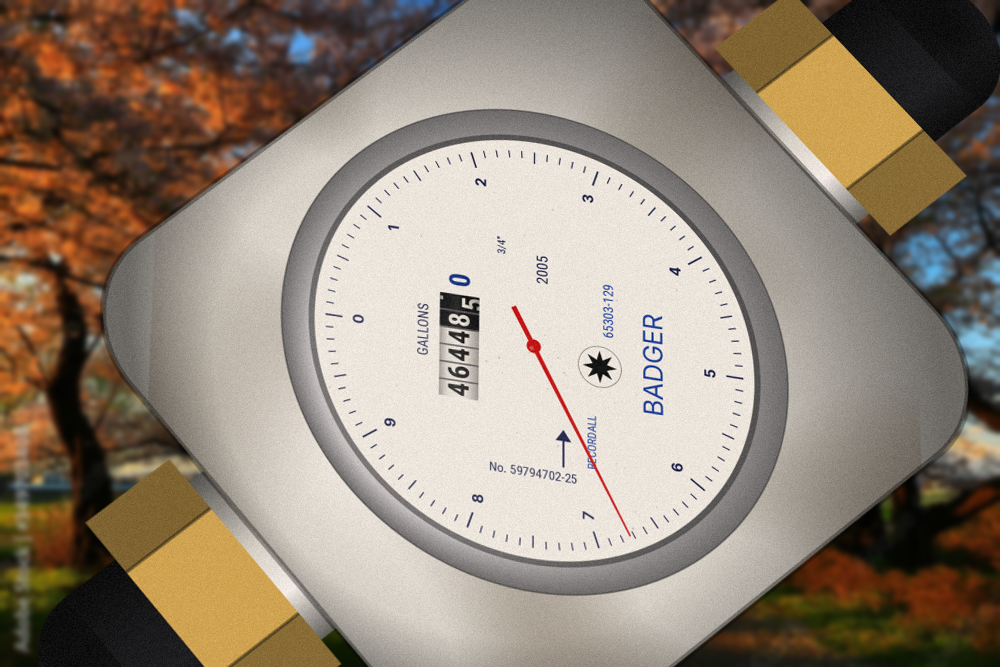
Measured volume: gal 4644846.7
